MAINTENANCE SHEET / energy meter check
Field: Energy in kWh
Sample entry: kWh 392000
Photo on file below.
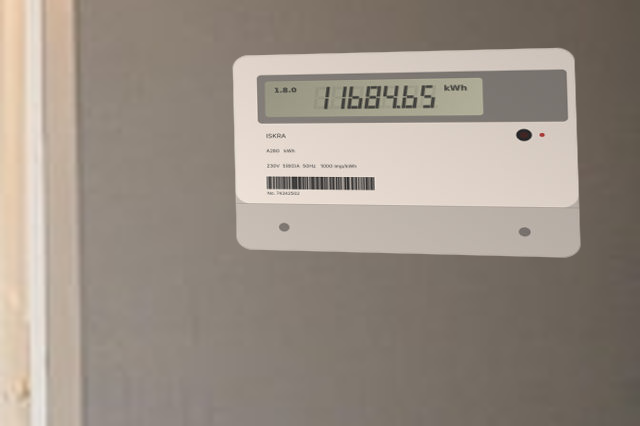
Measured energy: kWh 11684.65
